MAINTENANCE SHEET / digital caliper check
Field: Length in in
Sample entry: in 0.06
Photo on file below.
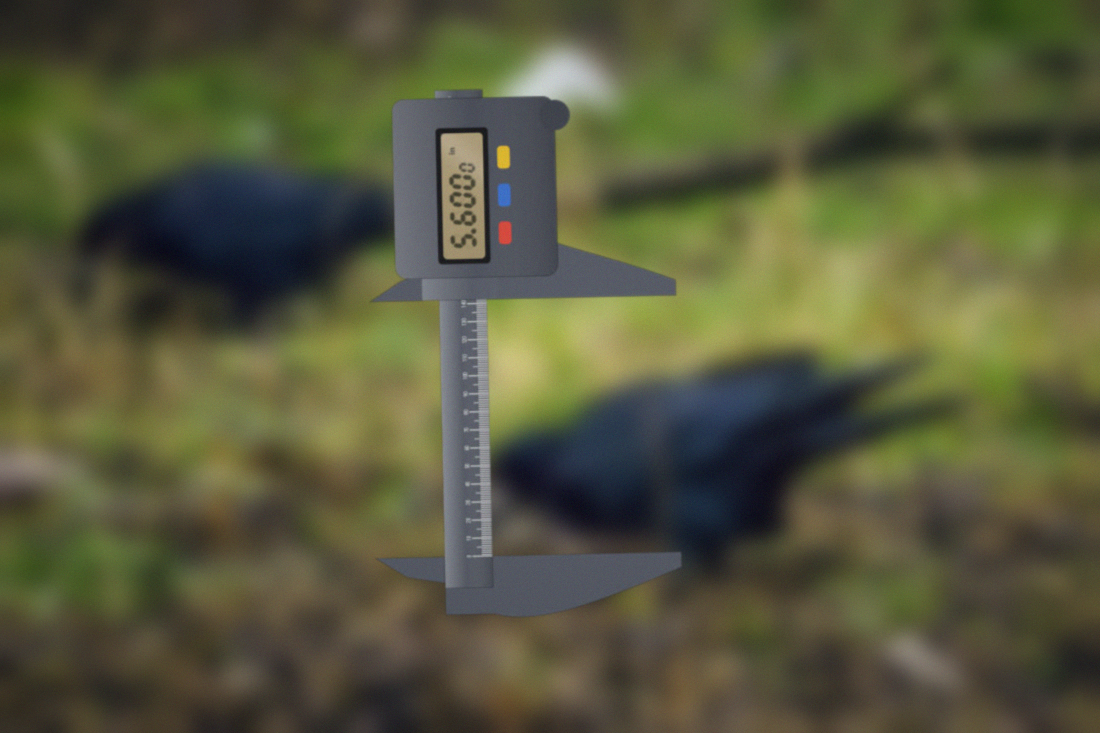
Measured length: in 5.6000
